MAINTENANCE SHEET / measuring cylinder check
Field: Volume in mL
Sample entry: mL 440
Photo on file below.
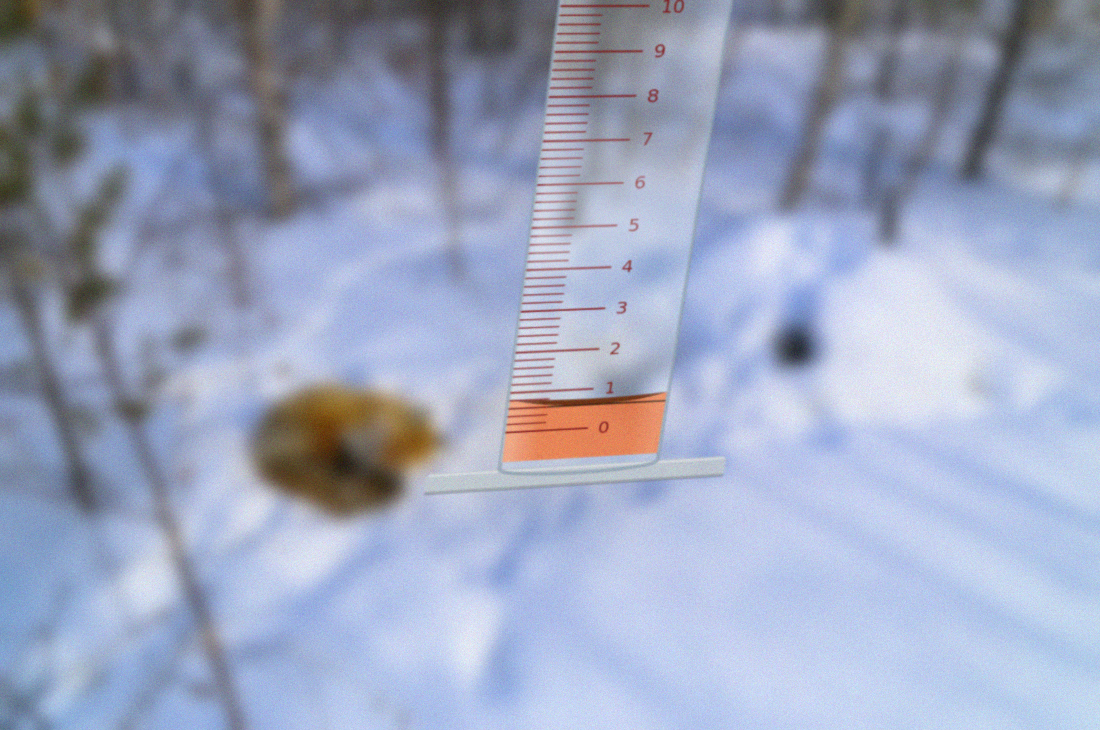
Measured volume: mL 0.6
